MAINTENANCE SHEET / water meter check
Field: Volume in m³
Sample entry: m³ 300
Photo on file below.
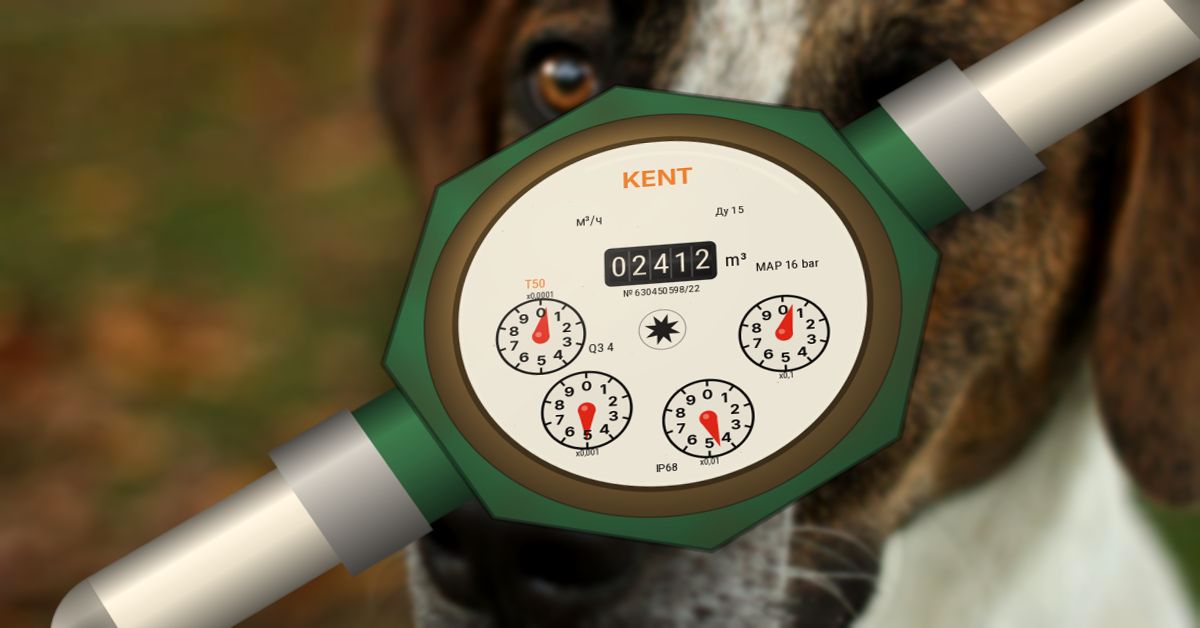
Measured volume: m³ 2412.0450
